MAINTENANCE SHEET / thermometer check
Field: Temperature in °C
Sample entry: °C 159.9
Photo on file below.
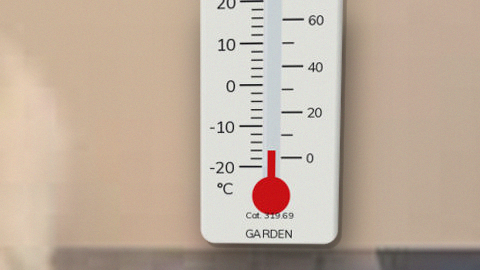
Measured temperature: °C -16
